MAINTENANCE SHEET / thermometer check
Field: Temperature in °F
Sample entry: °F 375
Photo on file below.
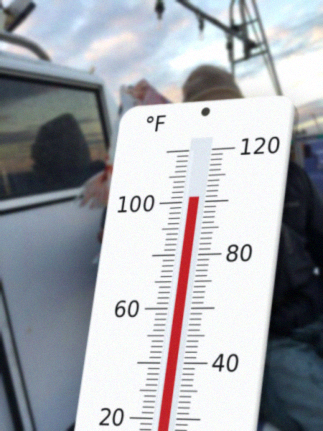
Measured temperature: °F 102
